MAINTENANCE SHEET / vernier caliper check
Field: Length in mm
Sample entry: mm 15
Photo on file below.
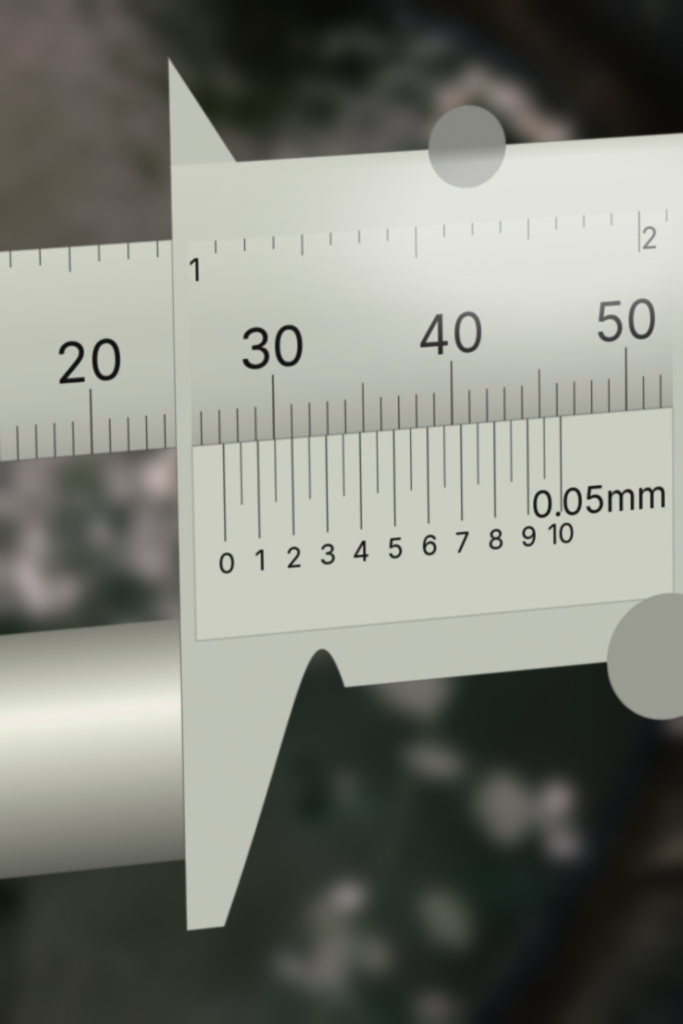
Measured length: mm 27.2
